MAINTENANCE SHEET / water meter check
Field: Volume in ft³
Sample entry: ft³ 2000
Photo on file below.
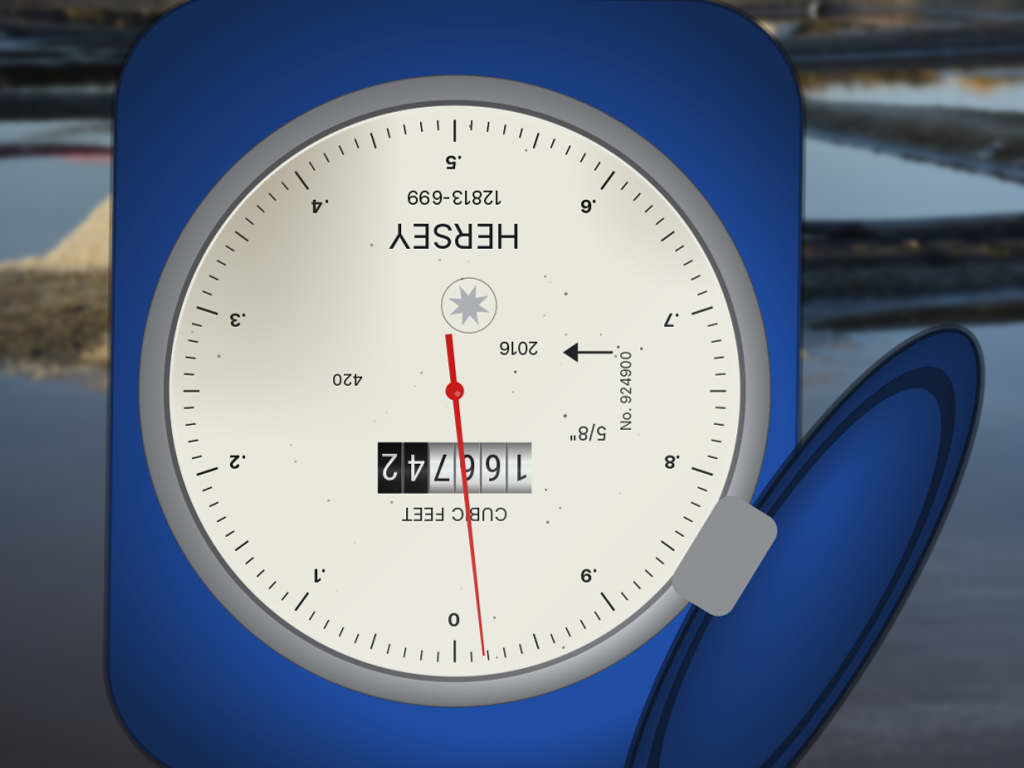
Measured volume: ft³ 166741.98
